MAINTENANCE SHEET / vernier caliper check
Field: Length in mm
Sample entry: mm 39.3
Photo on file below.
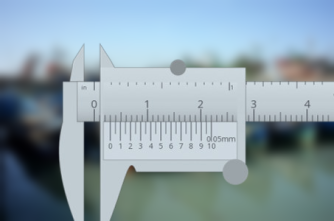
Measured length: mm 3.0
